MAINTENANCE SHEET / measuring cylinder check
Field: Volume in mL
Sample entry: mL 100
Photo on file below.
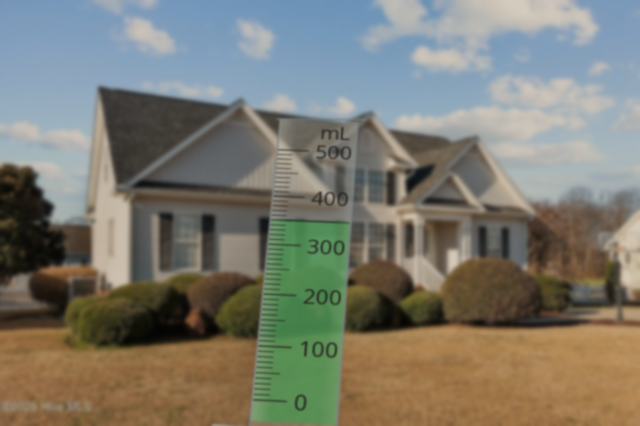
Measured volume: mL 350
